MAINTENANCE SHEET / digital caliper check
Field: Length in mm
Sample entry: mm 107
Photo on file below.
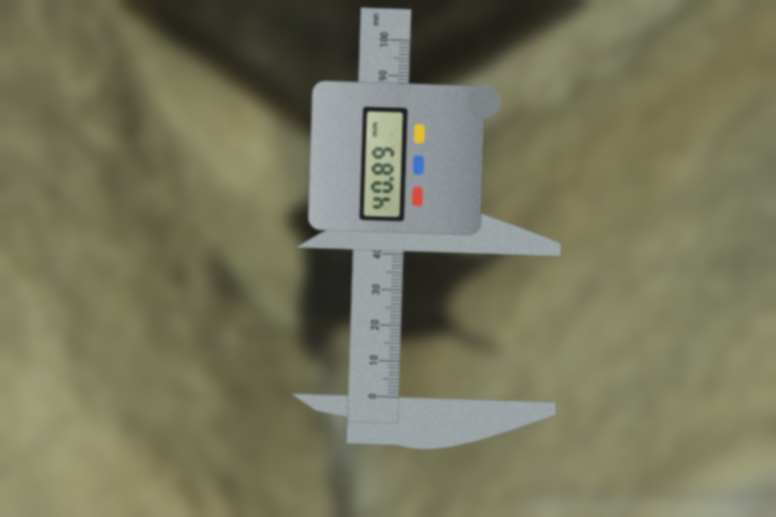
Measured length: mm 40.89
